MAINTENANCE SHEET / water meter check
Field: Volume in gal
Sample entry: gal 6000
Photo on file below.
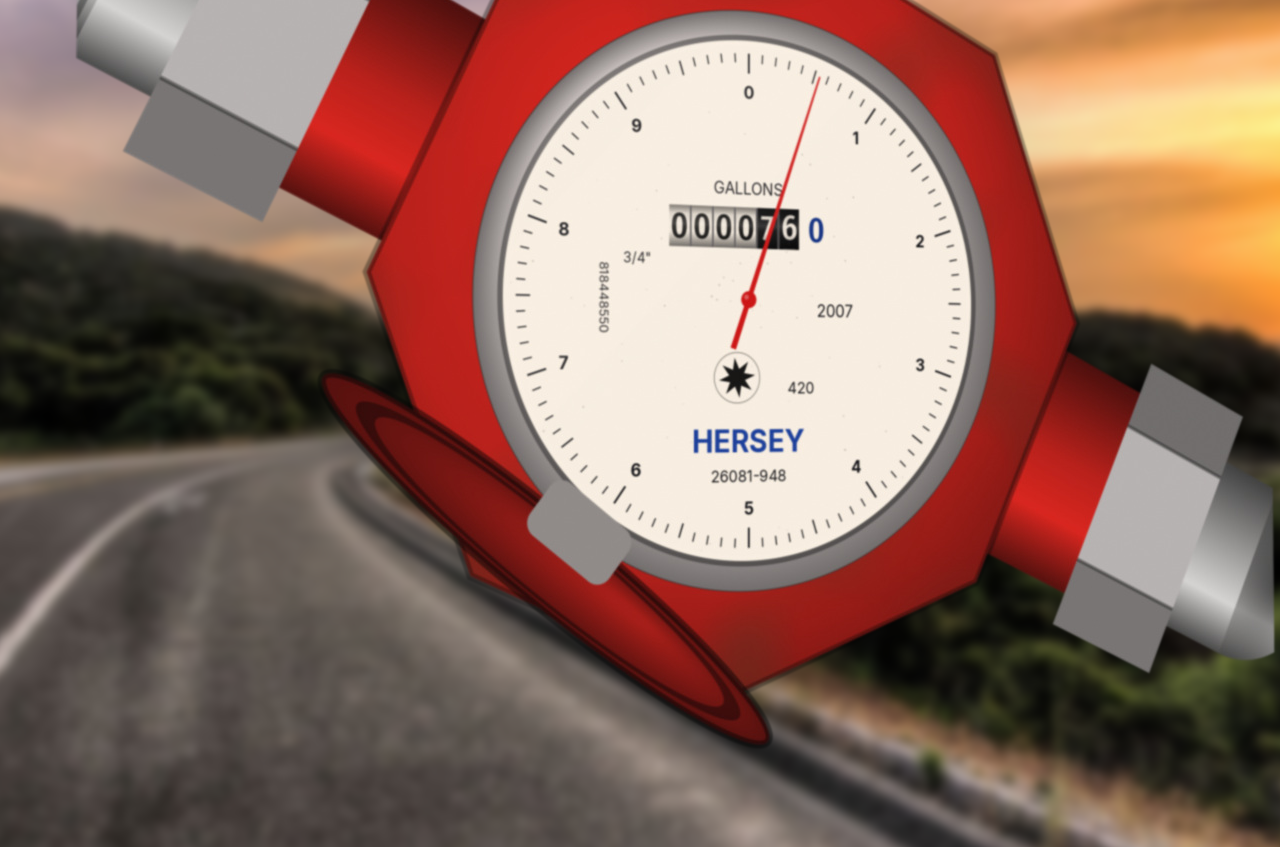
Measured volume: gal 760.5
